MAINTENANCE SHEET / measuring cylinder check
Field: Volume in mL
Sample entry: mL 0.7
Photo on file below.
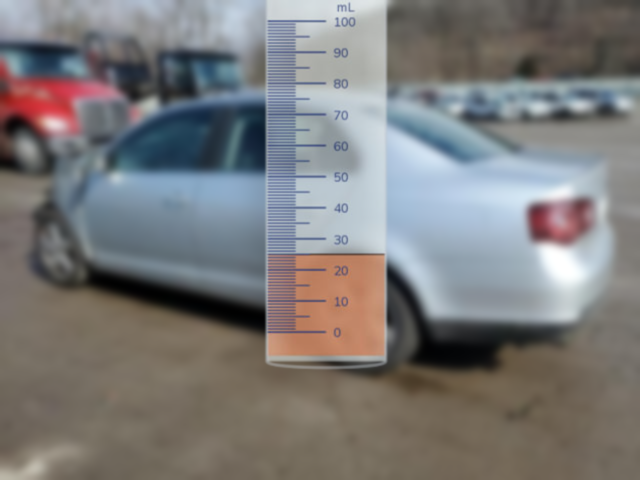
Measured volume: mL 25
